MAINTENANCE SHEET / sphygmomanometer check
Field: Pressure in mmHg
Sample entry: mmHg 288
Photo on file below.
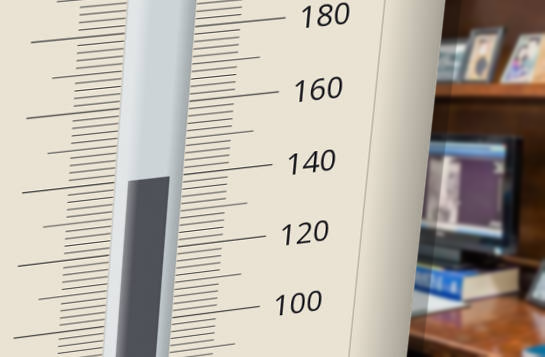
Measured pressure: mmHg 140
